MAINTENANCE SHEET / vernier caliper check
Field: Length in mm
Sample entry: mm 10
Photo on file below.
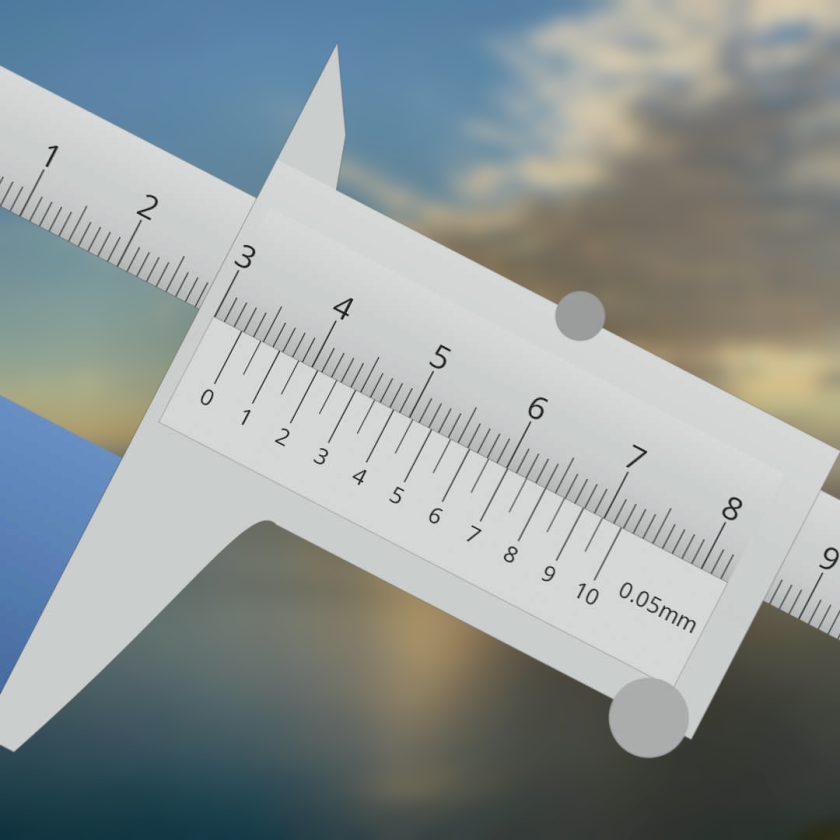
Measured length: mm 32.8
